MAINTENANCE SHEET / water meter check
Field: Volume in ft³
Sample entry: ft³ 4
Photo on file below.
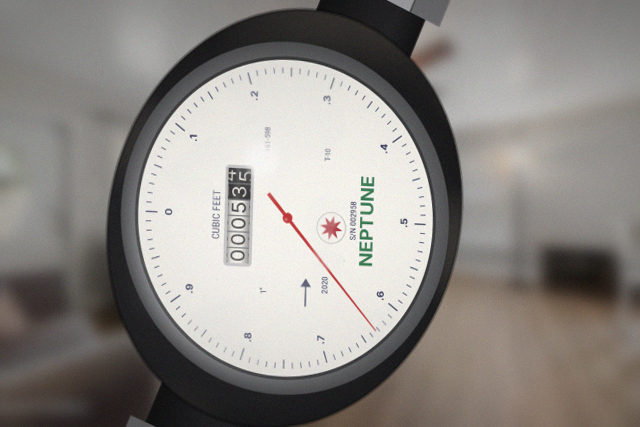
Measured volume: ft³ 534.63
